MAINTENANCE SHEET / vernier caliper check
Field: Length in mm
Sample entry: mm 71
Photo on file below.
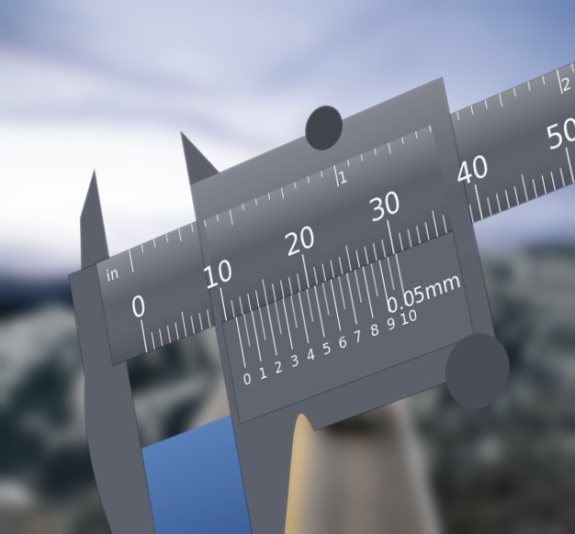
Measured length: mm 11.2
